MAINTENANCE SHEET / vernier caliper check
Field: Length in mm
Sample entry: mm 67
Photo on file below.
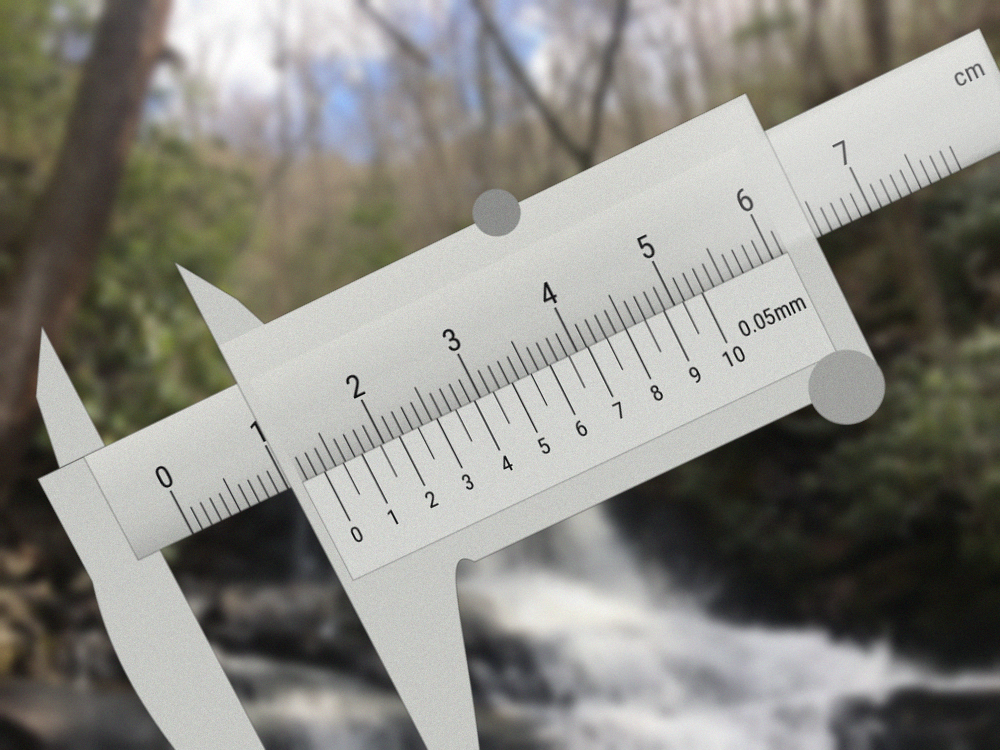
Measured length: mm 13.8
